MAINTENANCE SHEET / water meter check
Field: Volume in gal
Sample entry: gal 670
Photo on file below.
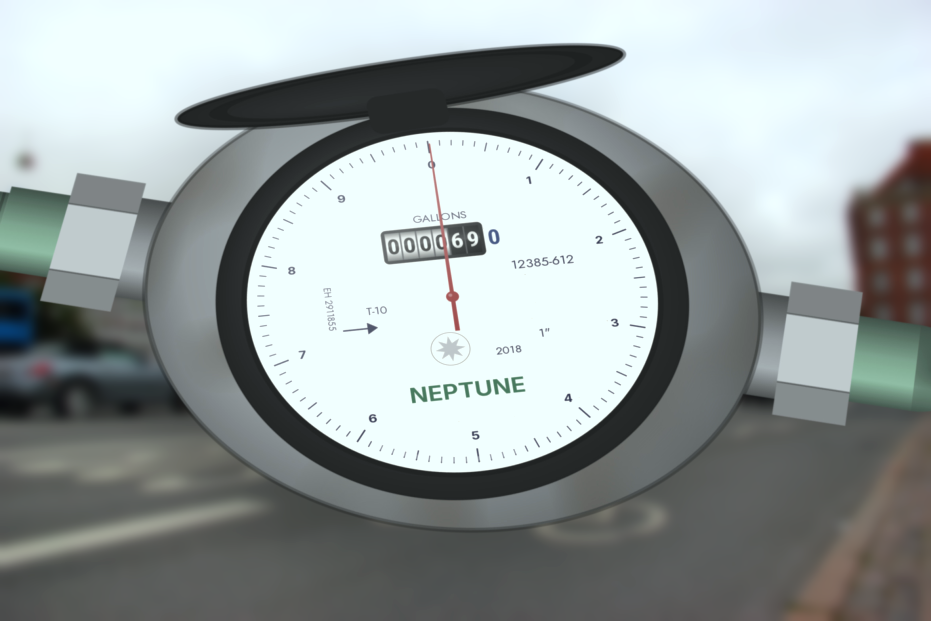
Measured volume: gal 690.0
